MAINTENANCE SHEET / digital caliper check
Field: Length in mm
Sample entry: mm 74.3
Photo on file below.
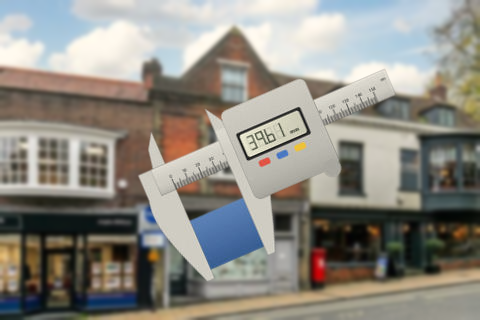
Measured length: mm 39.61
